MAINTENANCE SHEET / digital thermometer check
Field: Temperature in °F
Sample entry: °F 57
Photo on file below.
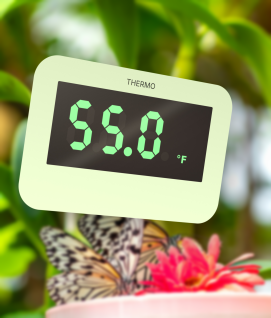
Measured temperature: °F 55.0
